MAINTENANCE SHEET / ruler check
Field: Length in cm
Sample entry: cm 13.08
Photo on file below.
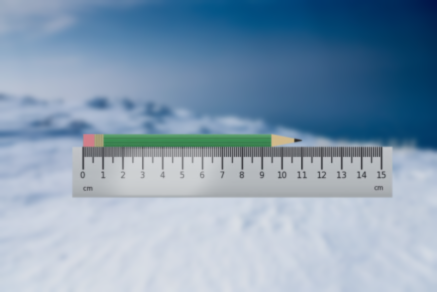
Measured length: cm 11
